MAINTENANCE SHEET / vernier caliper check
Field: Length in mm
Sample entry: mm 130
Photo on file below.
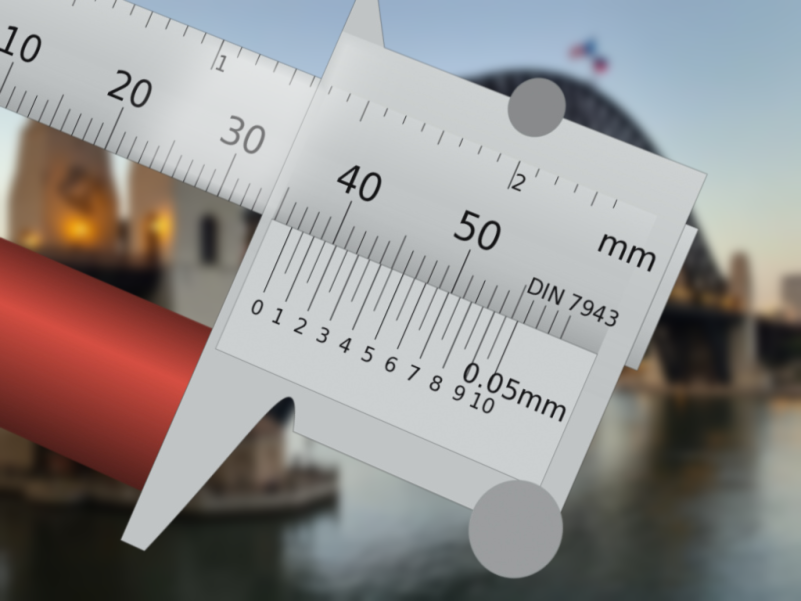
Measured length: mm 36.5
